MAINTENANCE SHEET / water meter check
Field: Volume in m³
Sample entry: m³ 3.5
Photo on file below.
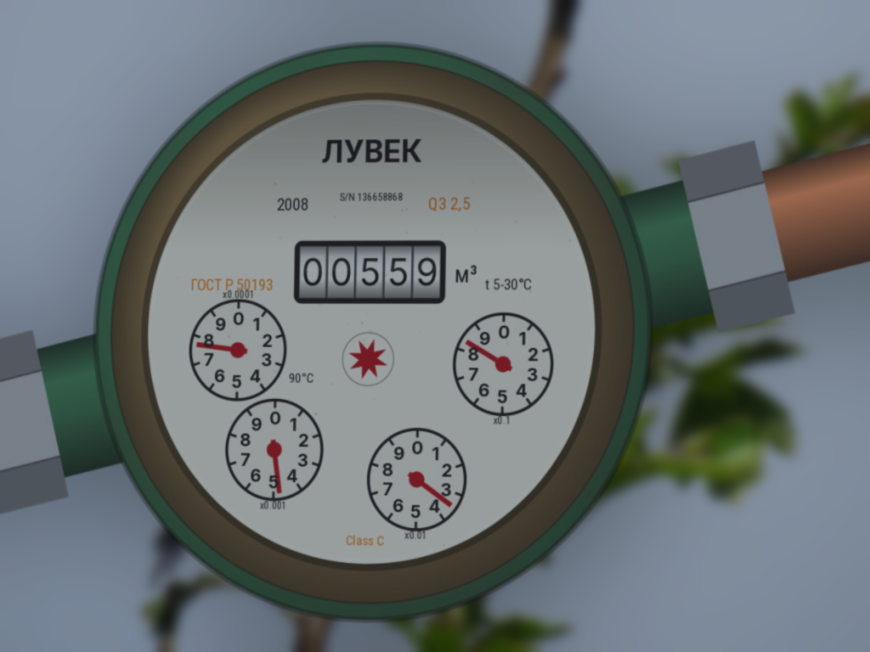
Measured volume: m³ 559.8347
